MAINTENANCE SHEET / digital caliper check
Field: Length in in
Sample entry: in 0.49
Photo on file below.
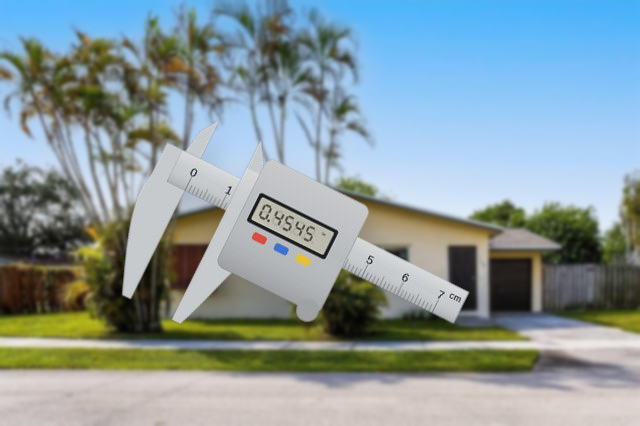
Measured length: in 0.4545
